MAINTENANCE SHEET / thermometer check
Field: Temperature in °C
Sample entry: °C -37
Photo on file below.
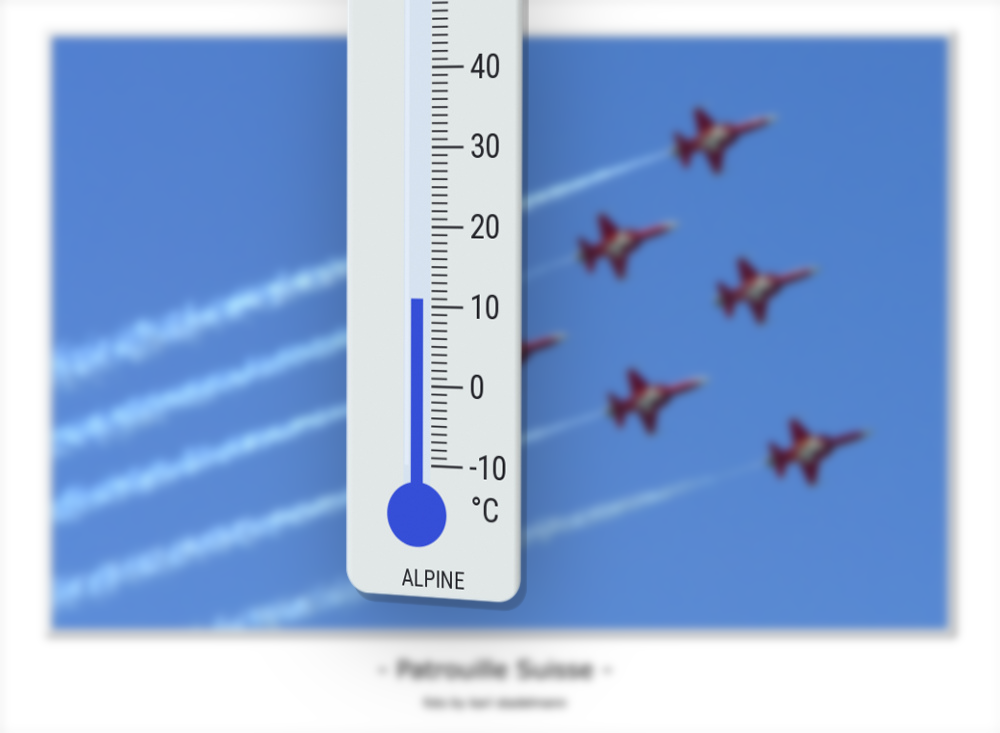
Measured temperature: °C 11
